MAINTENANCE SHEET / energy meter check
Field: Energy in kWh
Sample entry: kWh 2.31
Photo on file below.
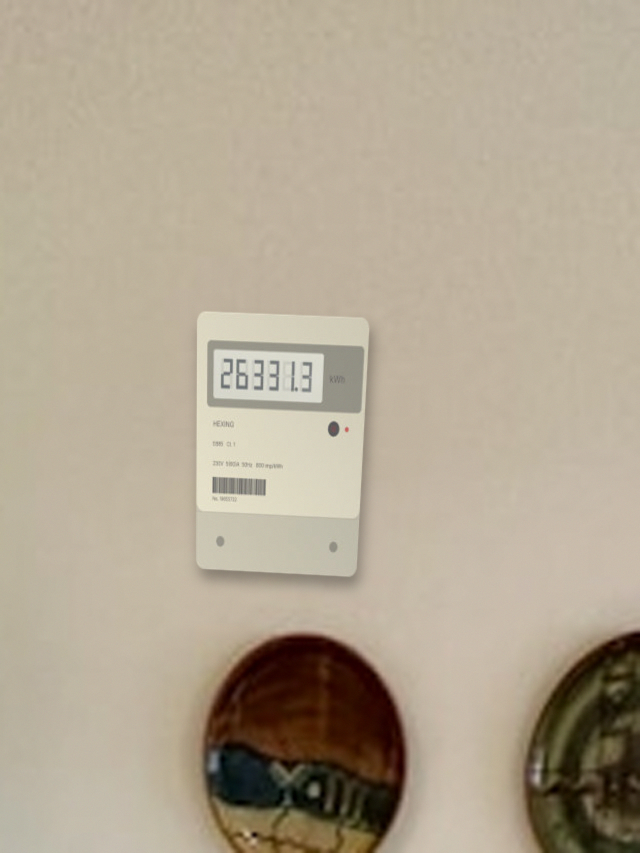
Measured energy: kWh 26331.3
